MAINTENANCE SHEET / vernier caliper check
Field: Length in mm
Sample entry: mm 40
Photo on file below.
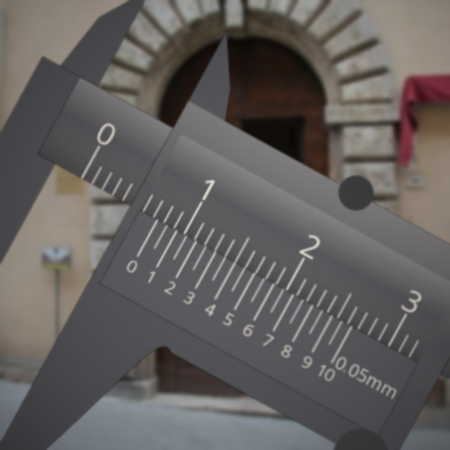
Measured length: mm 7.4
